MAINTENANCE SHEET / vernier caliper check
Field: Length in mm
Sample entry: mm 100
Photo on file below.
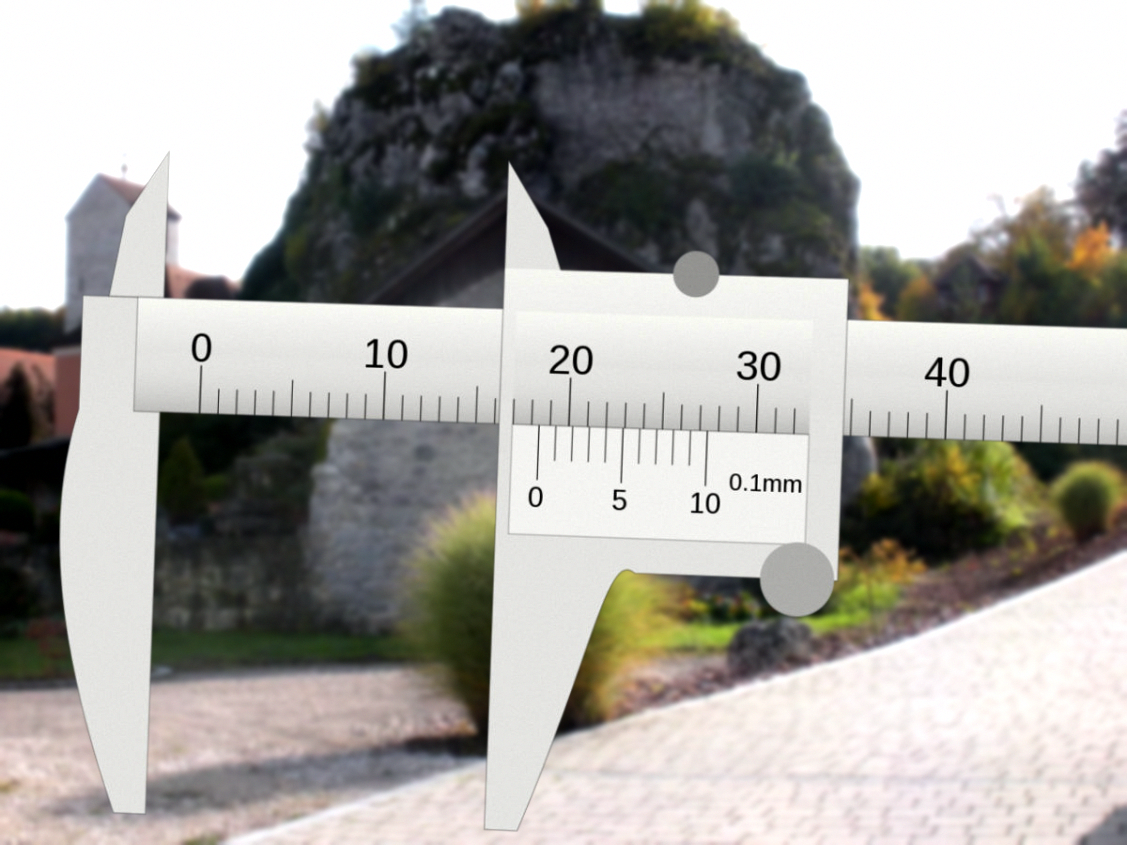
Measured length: mm 18.4
